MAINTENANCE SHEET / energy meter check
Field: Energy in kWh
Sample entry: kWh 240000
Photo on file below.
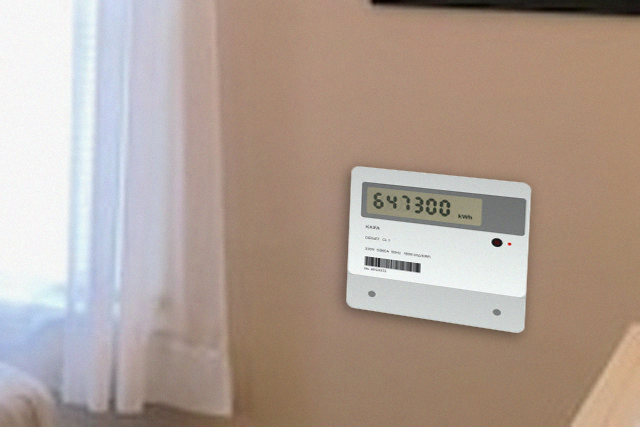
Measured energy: kWh 647300
